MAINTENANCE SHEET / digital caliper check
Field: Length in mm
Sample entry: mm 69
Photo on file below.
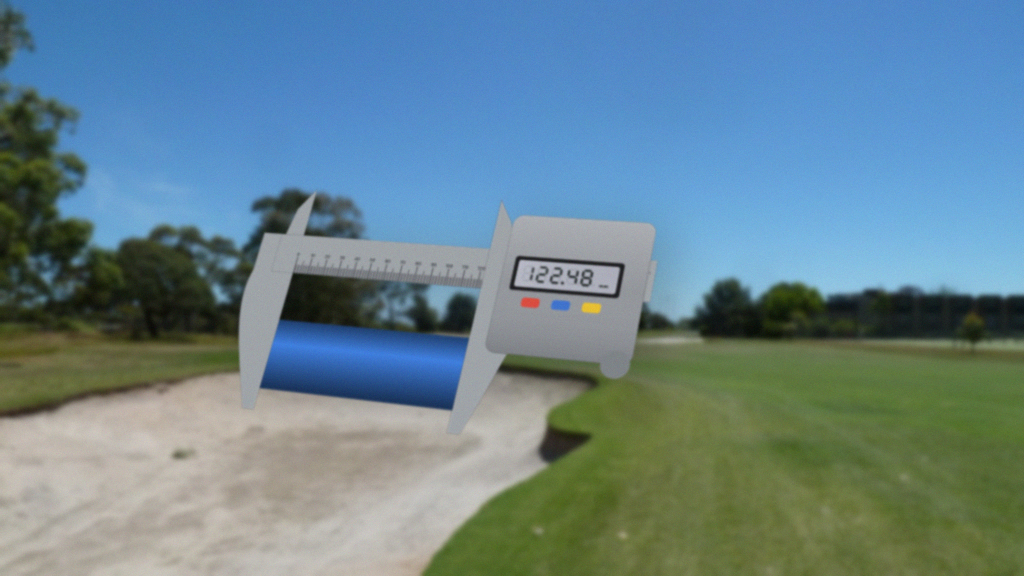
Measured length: mm 122.48
